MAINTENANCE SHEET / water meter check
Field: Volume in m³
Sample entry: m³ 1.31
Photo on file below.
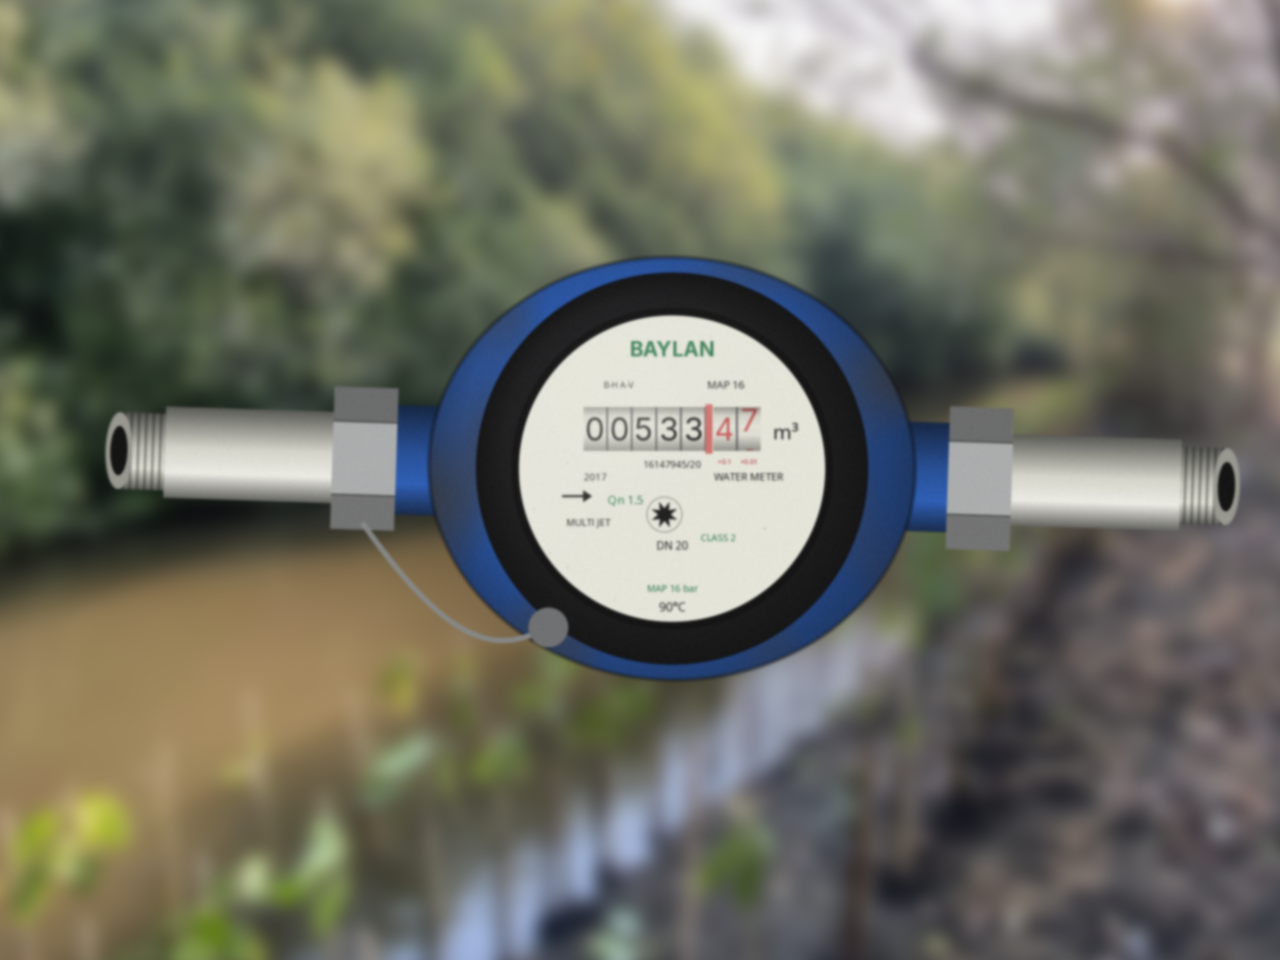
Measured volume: m³ 533.47
